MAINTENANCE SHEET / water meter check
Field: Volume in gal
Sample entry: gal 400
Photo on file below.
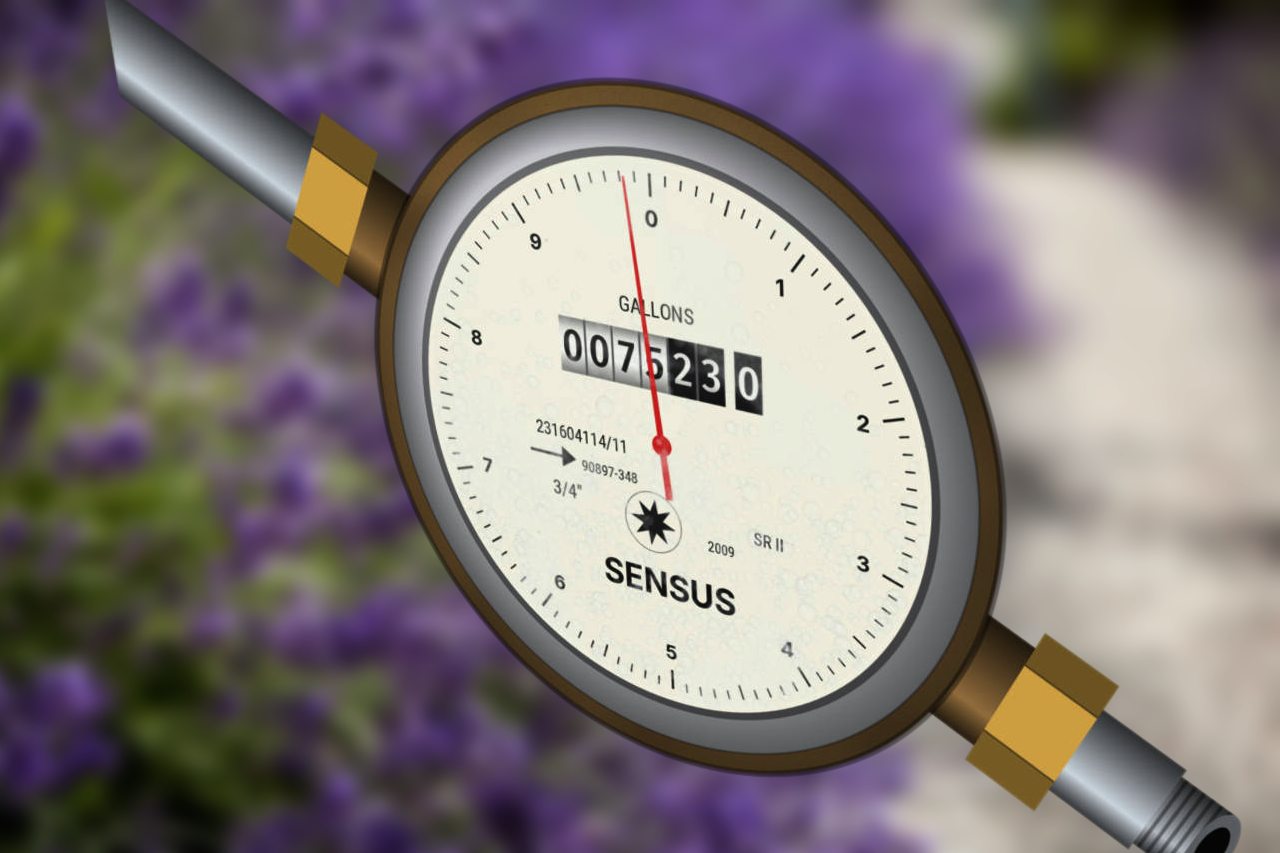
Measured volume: gal 75229.8
